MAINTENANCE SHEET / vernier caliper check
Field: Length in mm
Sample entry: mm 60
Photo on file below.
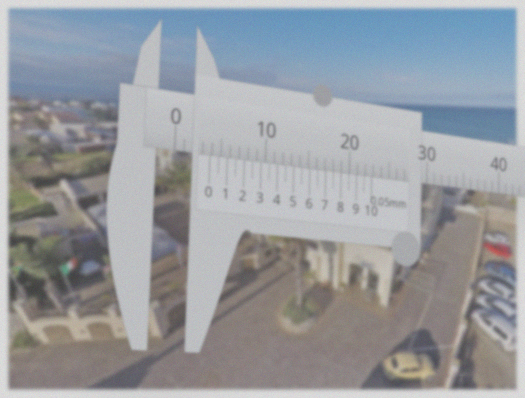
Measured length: mm 3.8
